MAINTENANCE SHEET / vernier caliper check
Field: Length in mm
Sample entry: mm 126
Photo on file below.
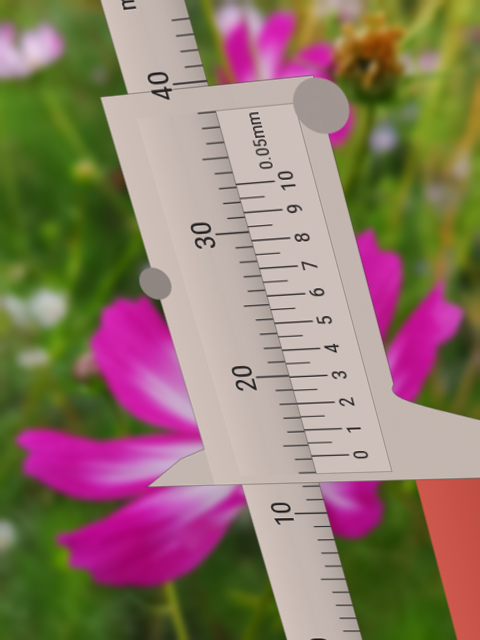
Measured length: mm 14.2
